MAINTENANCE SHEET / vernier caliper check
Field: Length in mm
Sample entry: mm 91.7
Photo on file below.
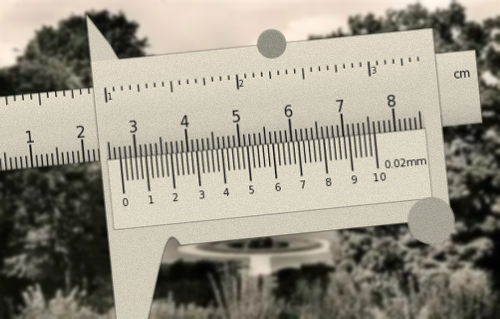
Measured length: mm 27.0
